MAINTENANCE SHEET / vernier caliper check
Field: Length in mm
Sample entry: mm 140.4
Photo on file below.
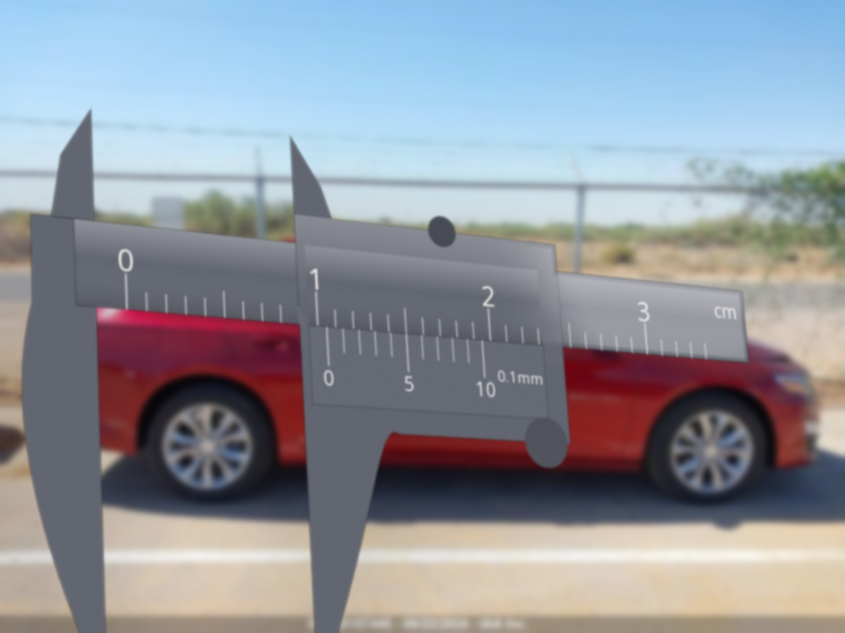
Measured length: mm 10.5
